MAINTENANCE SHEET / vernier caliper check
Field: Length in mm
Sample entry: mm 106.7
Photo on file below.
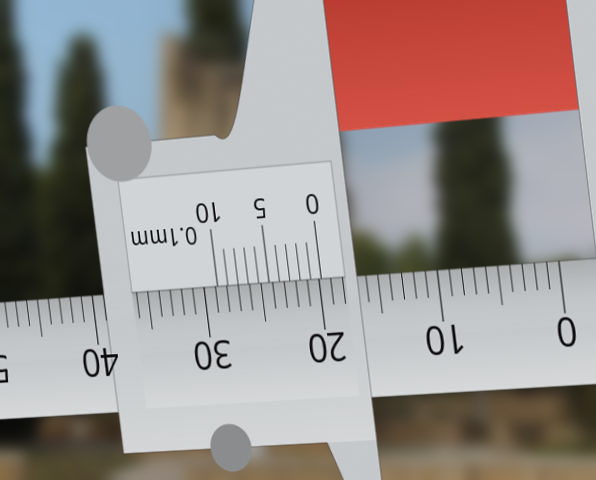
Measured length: mm 19.8
